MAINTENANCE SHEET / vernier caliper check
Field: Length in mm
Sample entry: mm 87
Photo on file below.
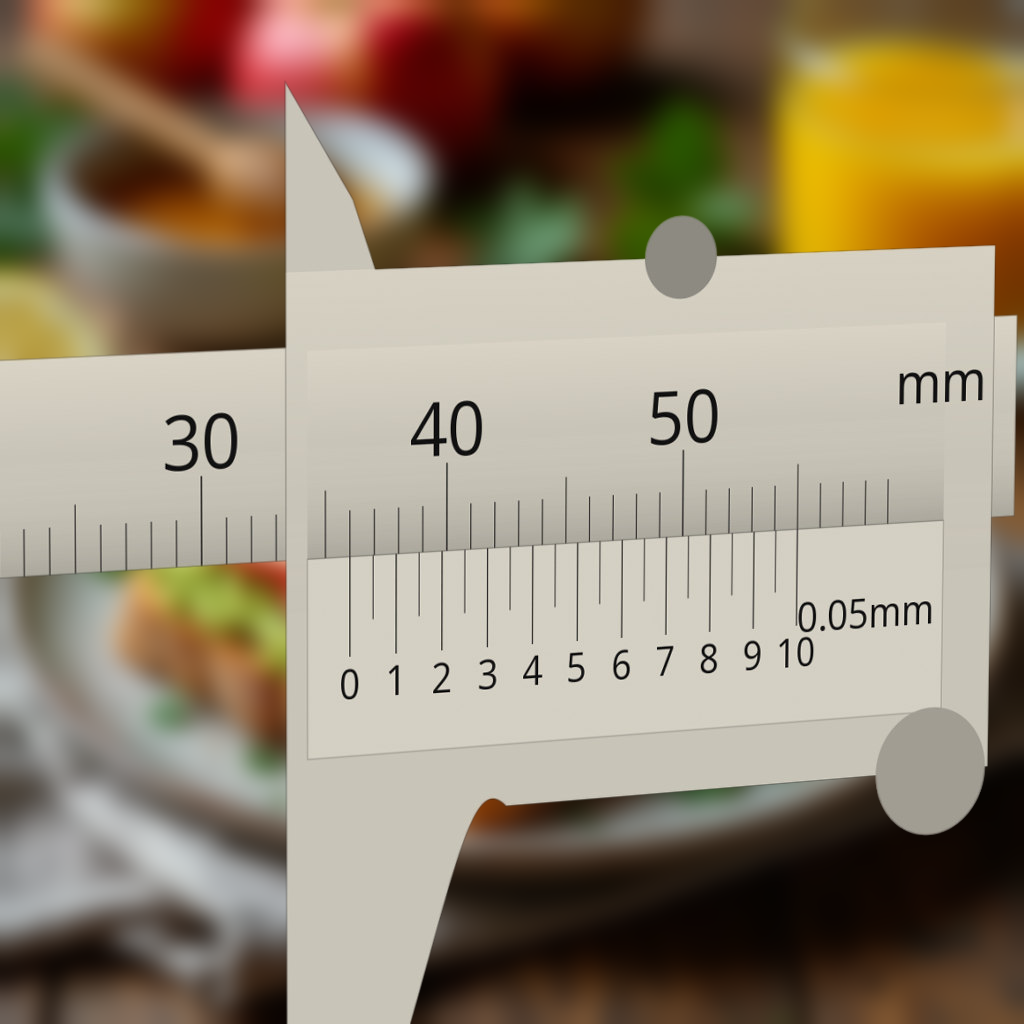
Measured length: mm 36.00
